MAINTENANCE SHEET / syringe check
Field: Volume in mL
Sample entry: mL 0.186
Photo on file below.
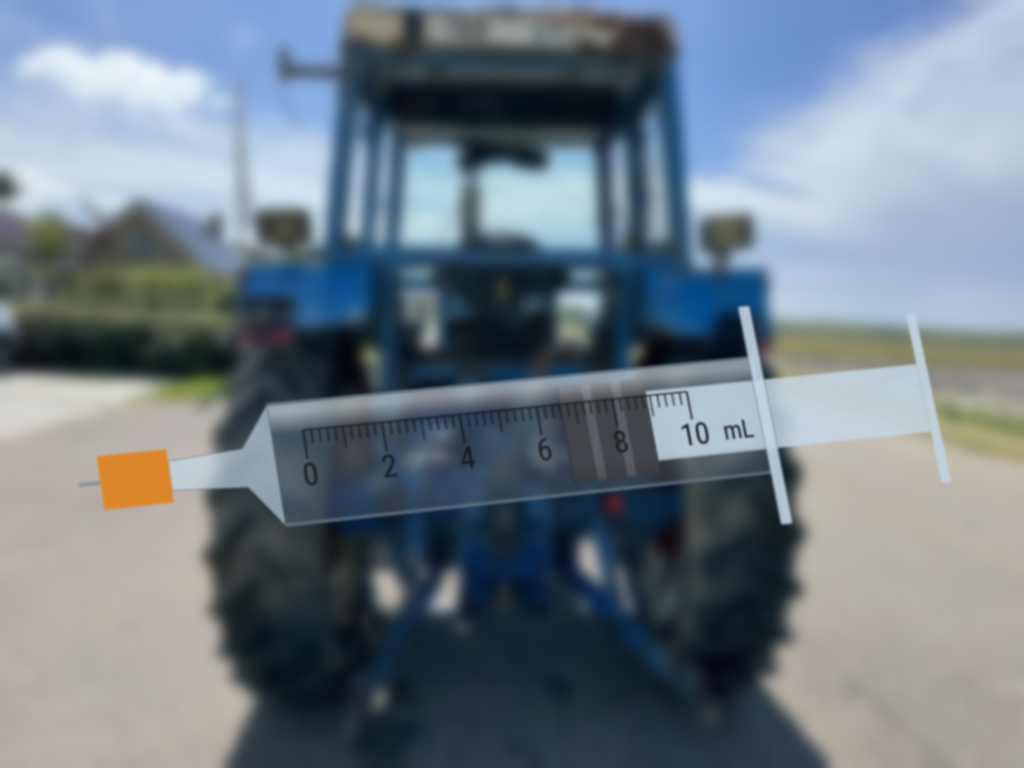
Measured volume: mL 6.6
